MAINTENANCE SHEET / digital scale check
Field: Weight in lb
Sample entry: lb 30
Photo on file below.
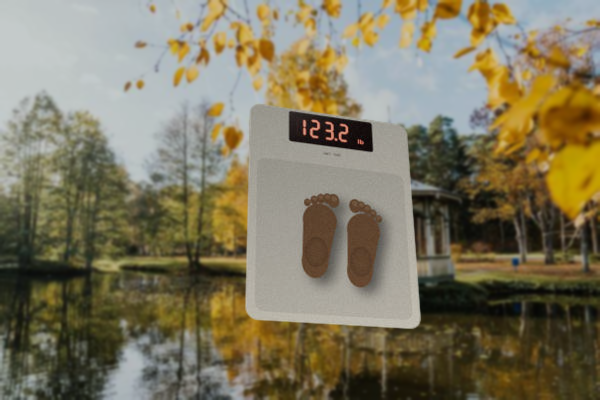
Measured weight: lb 123.2
